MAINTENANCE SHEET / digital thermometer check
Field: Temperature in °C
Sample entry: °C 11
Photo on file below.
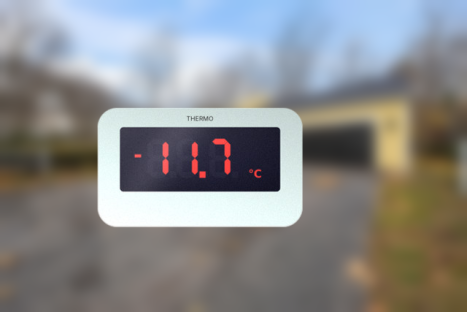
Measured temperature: °C -11.7
